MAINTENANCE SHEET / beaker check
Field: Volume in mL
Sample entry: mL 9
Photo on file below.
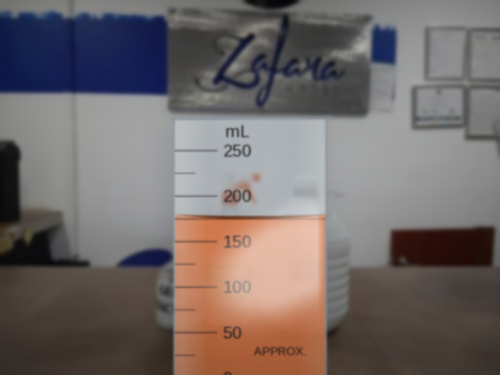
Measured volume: mL 175
